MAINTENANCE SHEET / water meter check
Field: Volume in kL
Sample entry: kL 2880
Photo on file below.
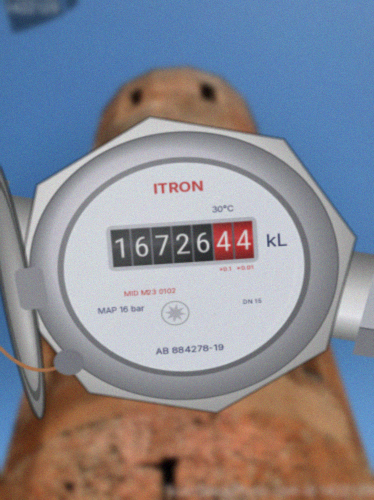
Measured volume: kL 16726.44
